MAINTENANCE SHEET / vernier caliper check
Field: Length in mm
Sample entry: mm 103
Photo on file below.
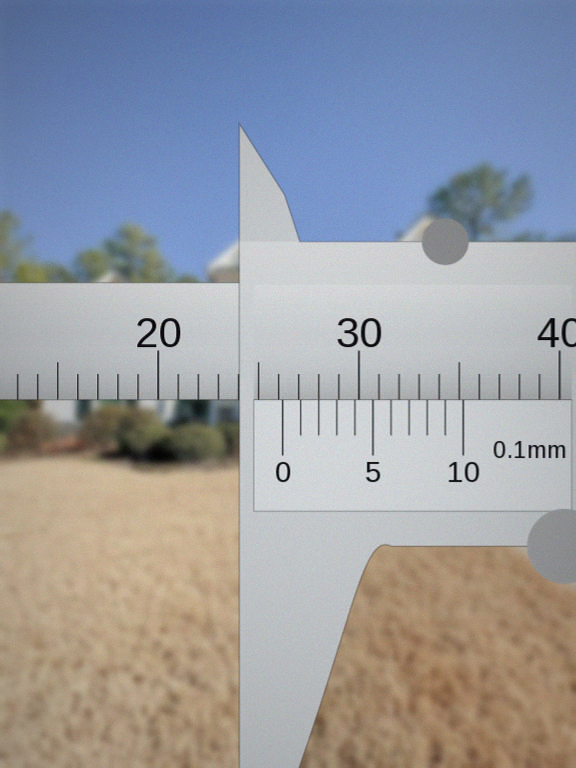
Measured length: mm 26.2
